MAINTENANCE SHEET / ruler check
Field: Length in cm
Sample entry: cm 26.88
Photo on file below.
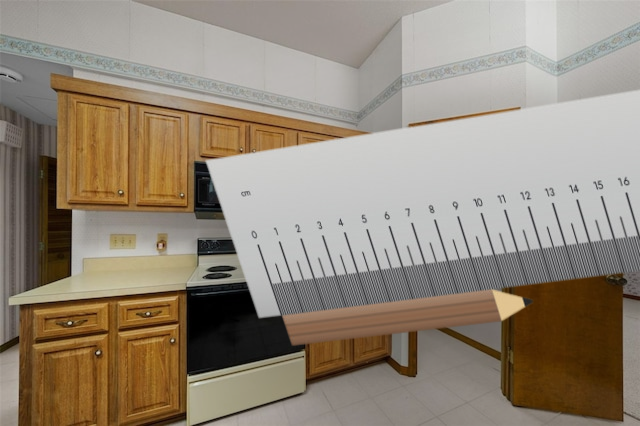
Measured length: cm 11
